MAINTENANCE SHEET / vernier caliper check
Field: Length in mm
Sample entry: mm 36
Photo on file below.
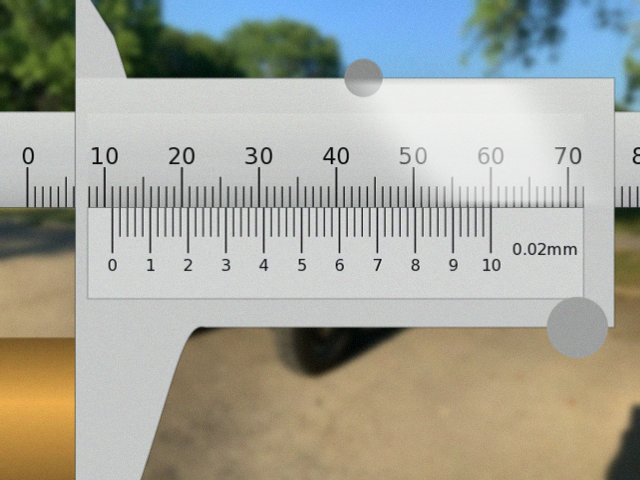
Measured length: mm 11.0
